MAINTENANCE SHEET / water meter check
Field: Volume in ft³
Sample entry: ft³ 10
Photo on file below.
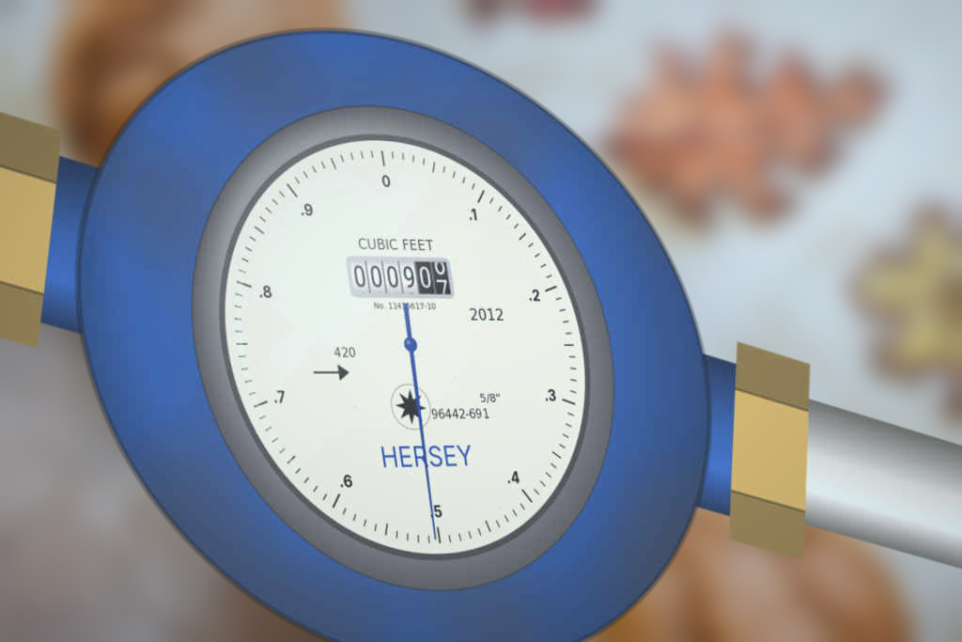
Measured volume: ft³ 906.50
